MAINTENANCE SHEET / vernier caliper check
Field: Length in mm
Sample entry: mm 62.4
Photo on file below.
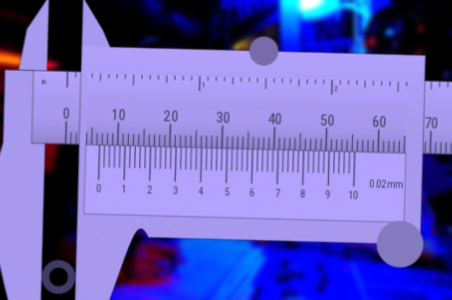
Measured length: mm 6.5
